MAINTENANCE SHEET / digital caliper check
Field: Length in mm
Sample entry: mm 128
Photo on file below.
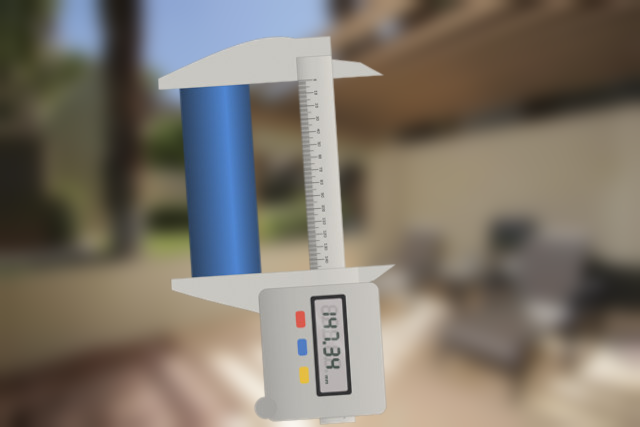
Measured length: mm 147.34
